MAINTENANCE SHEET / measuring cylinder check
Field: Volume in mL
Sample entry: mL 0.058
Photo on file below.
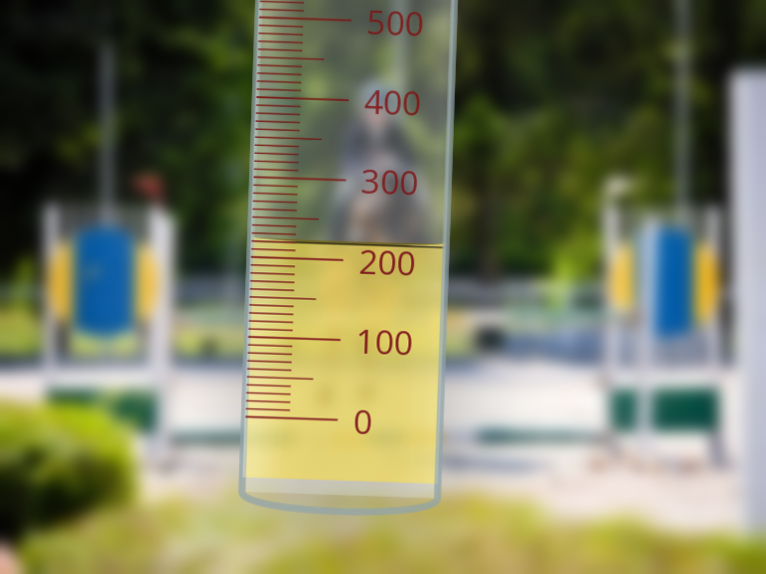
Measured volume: mL 220
